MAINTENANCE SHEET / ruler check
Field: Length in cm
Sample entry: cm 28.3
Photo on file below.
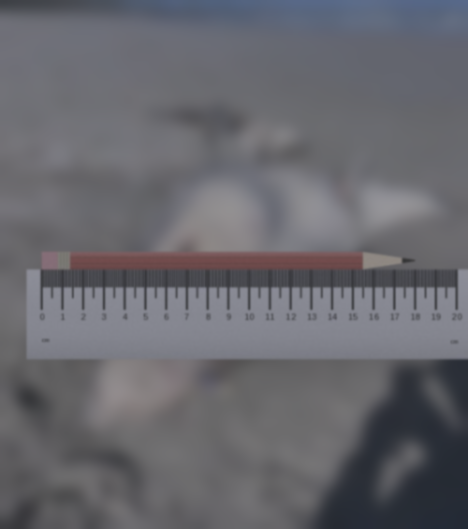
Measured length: cm 18
